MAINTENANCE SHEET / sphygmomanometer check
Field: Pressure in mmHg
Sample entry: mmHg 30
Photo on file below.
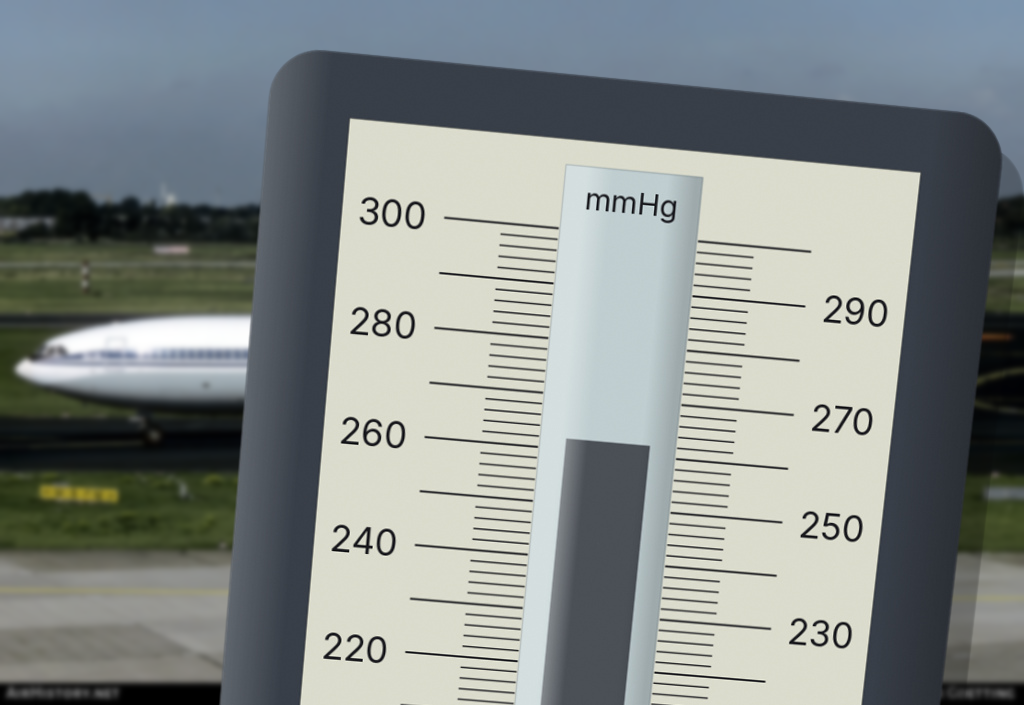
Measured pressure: mmHg 262
